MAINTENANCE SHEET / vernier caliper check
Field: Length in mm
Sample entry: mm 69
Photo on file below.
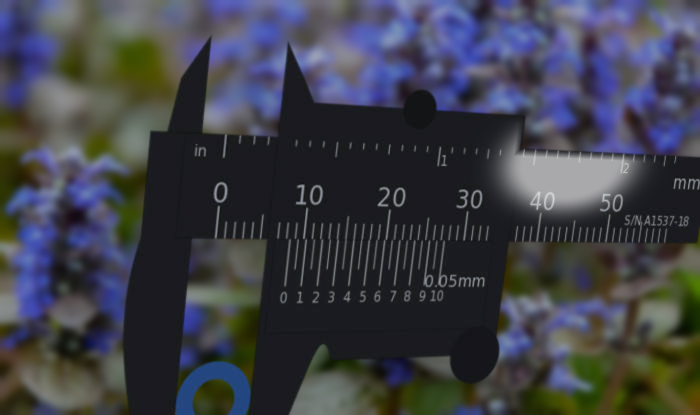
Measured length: mm 8.4
